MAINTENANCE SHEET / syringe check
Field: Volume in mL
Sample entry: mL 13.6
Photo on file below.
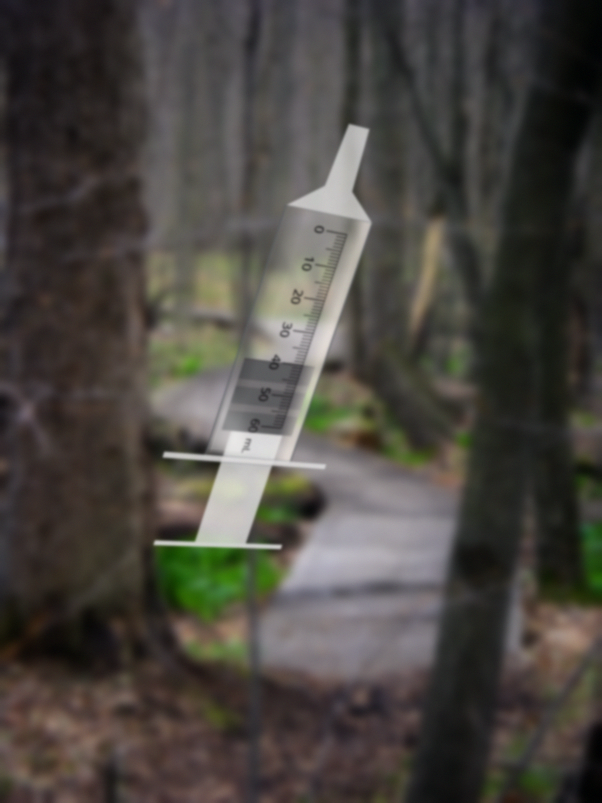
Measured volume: mL 40
